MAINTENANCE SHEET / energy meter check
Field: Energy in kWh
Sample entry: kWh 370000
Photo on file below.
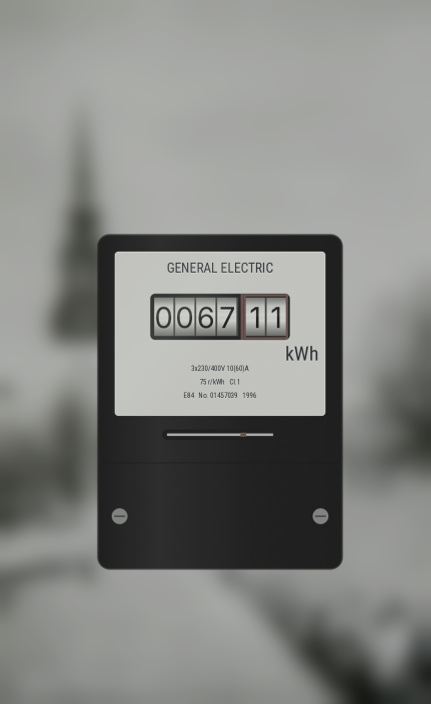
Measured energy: kWh 67.11
